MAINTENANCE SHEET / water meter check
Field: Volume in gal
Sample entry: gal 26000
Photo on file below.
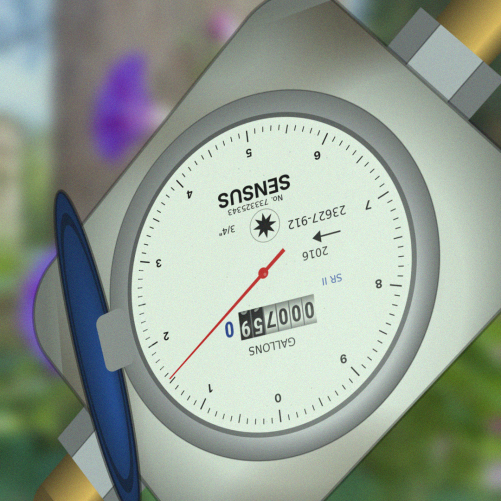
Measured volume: gal 7591.5
